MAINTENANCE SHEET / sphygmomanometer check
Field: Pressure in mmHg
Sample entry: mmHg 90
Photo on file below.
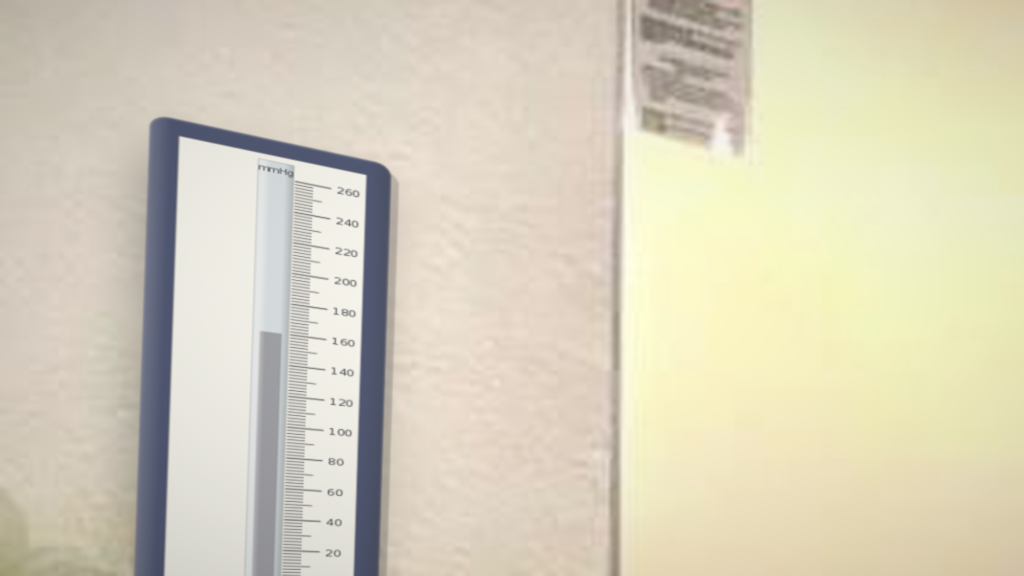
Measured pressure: mmHg 160
